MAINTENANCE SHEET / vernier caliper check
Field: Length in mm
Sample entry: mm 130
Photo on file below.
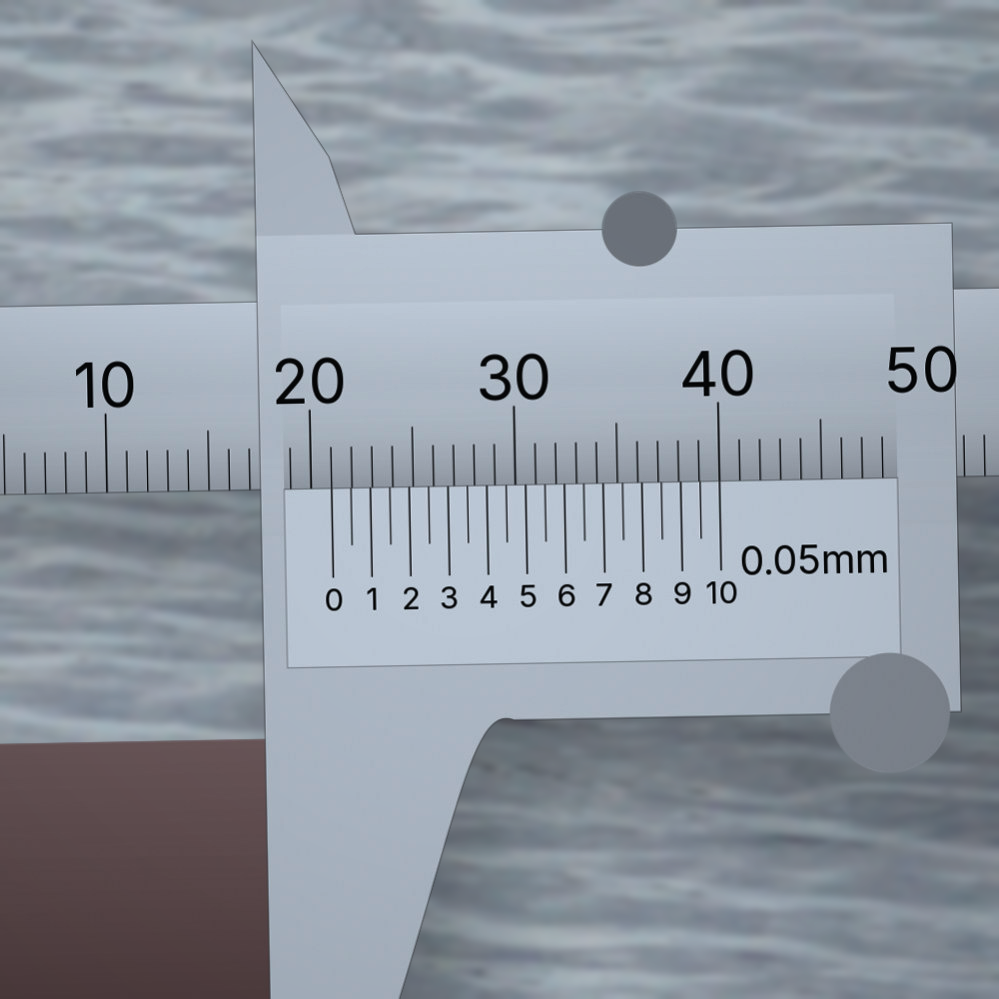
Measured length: mm 21.0
